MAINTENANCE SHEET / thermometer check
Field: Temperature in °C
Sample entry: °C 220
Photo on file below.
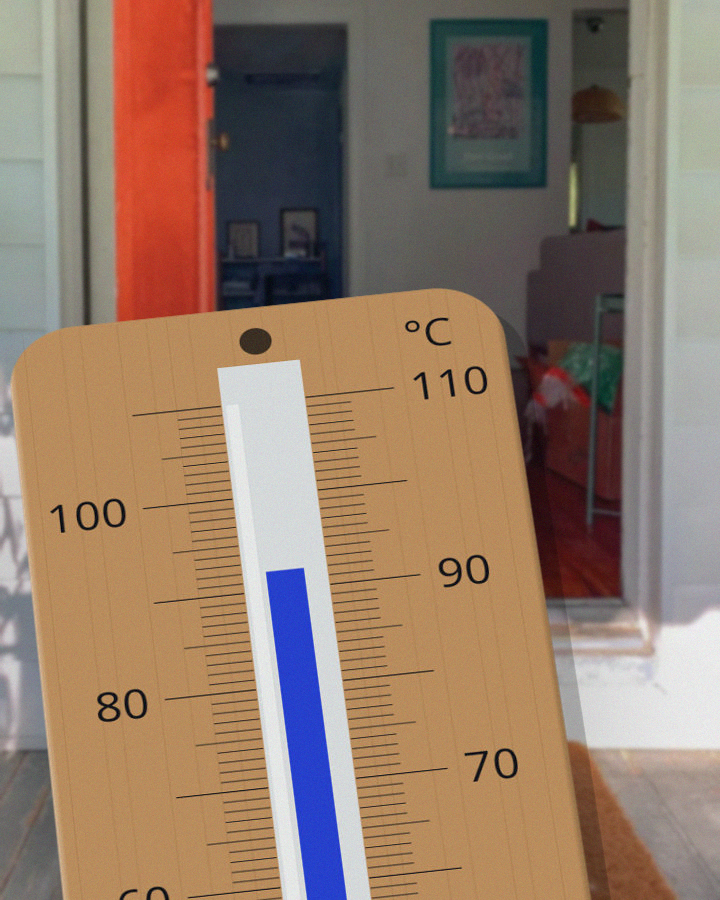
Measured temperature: °C 92
